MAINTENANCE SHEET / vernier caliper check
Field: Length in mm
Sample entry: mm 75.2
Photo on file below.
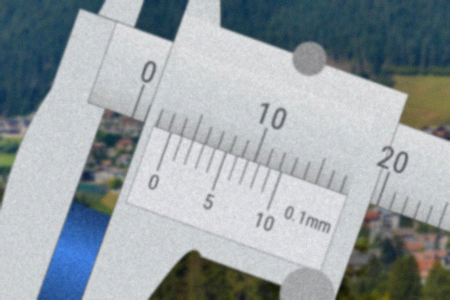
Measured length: mm 3.2
